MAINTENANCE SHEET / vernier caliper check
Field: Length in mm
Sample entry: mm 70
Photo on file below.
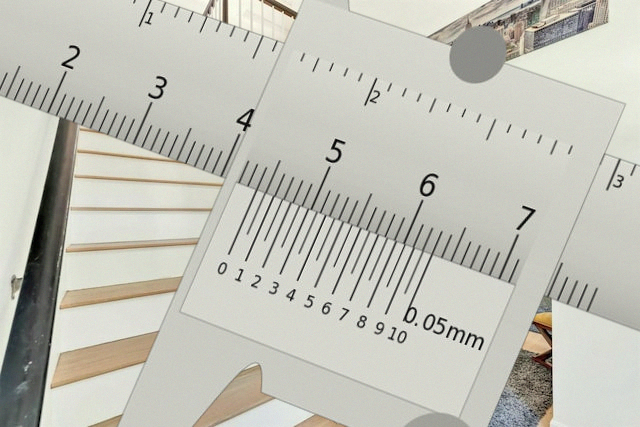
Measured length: mm 44.0
